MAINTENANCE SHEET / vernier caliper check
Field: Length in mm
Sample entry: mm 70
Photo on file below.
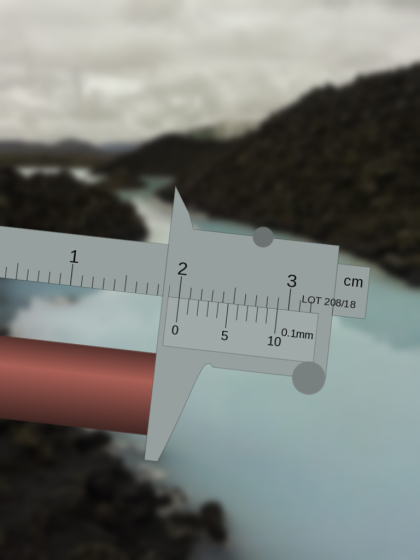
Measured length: mm 20.0
